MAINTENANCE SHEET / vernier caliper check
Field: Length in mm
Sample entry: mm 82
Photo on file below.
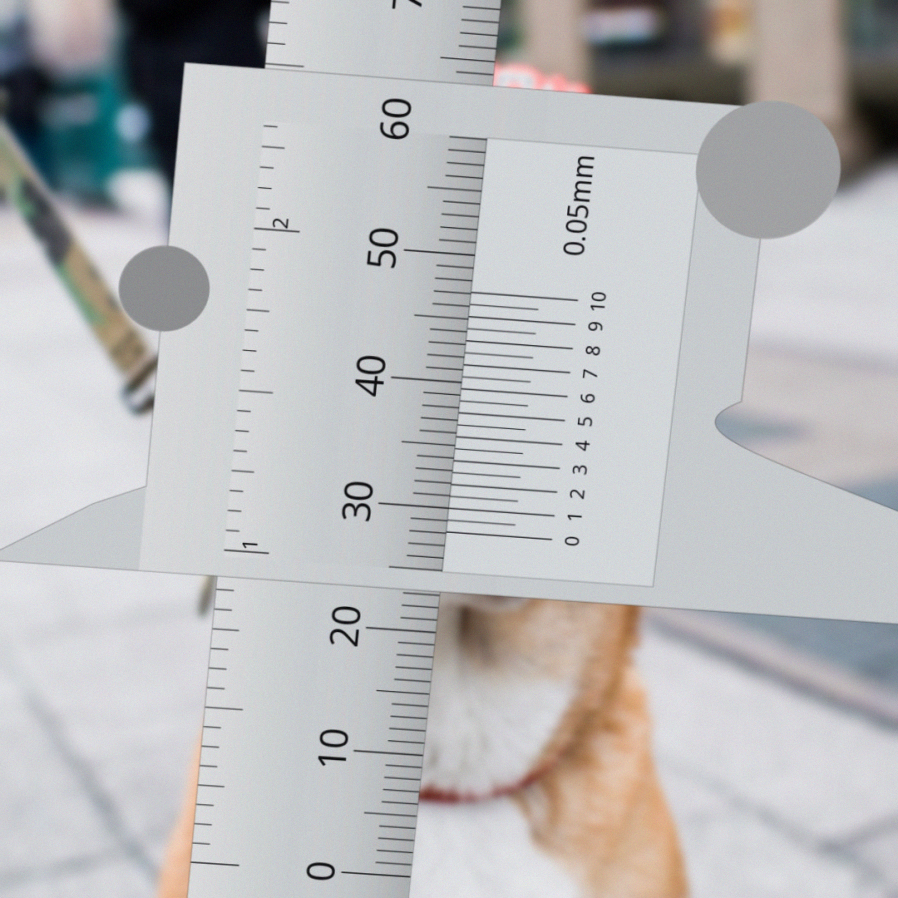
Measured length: mm 28.1
